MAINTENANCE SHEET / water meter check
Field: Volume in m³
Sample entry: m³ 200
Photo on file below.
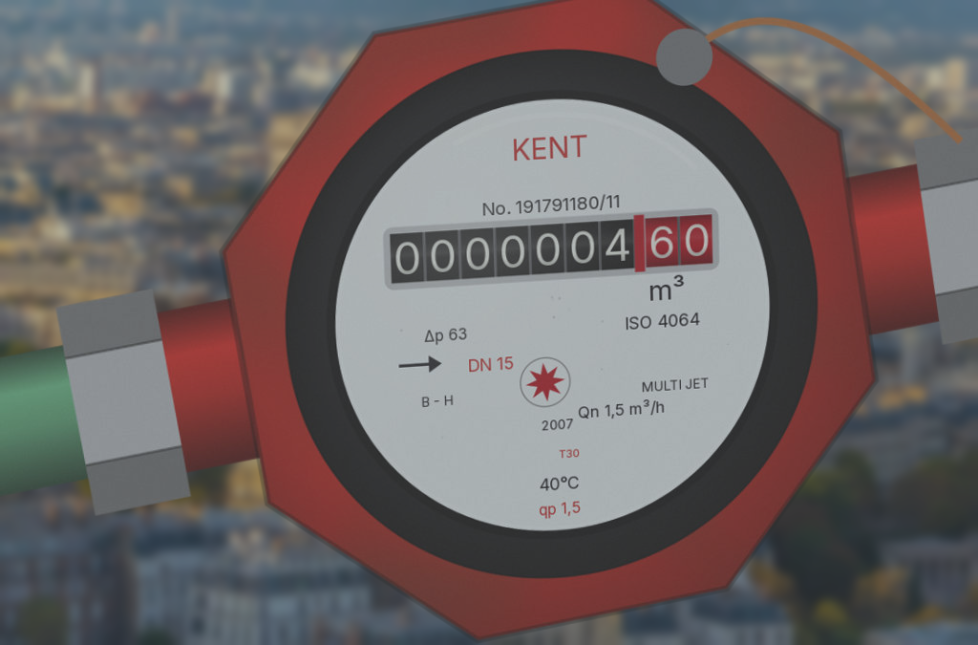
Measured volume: m³ 4.60
